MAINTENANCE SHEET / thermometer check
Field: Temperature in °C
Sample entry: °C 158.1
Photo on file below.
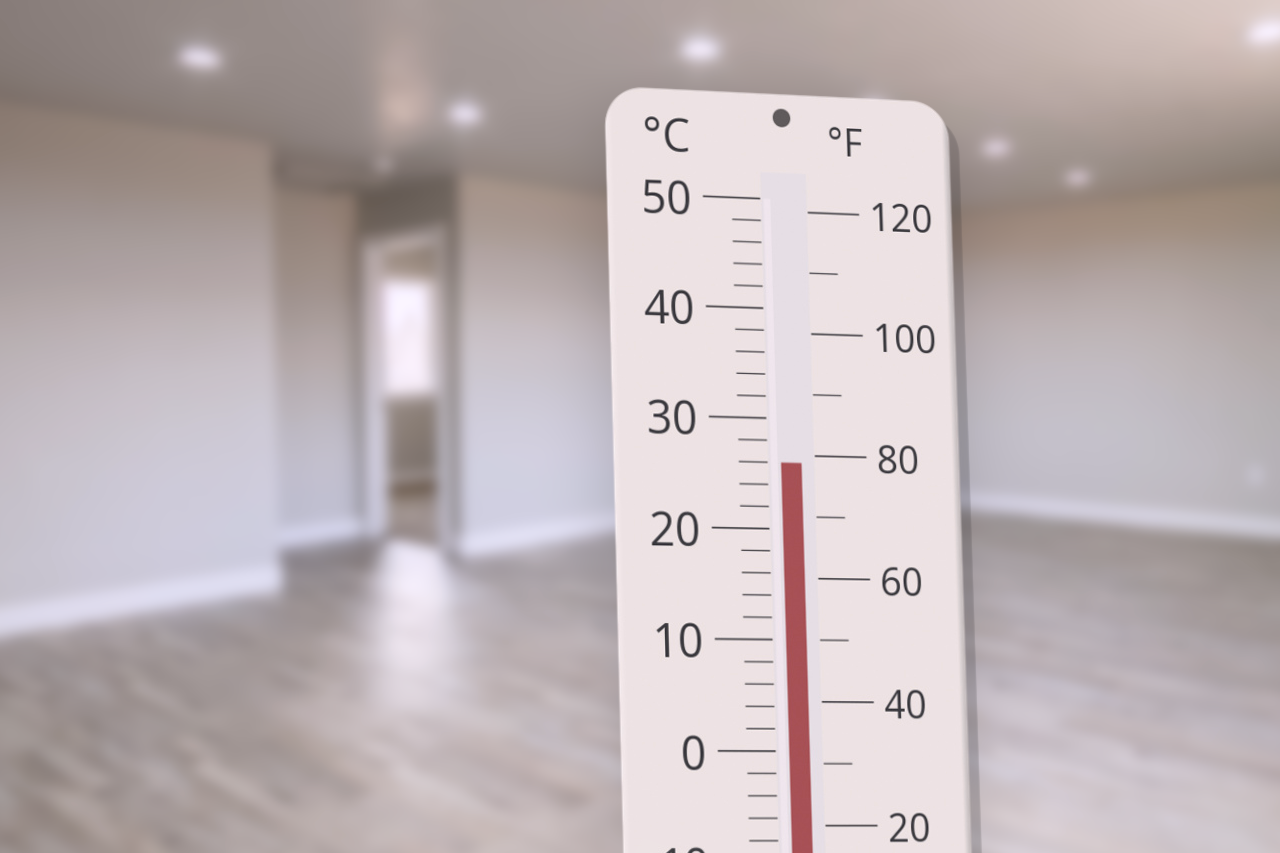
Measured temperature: °C 26
